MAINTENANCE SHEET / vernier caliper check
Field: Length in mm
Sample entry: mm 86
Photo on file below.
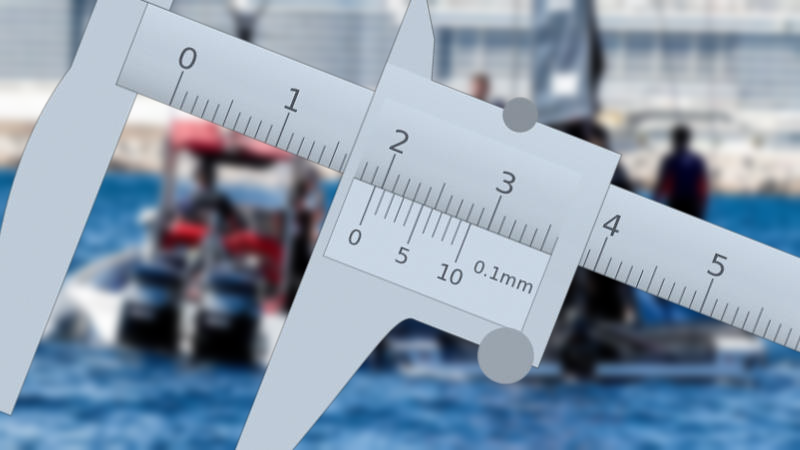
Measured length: mm 19.4
